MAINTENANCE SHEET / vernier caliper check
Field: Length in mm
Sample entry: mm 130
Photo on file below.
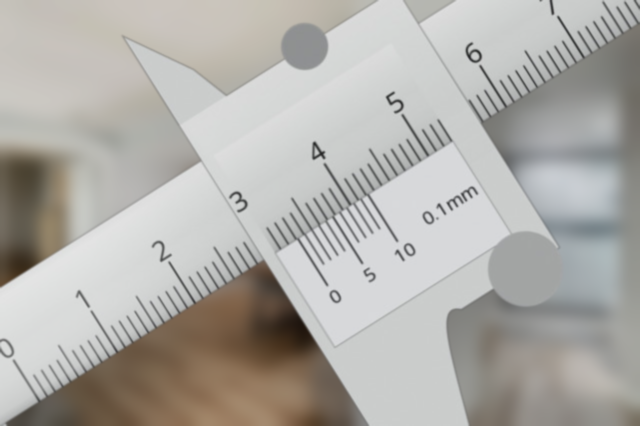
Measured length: mm 33.2
